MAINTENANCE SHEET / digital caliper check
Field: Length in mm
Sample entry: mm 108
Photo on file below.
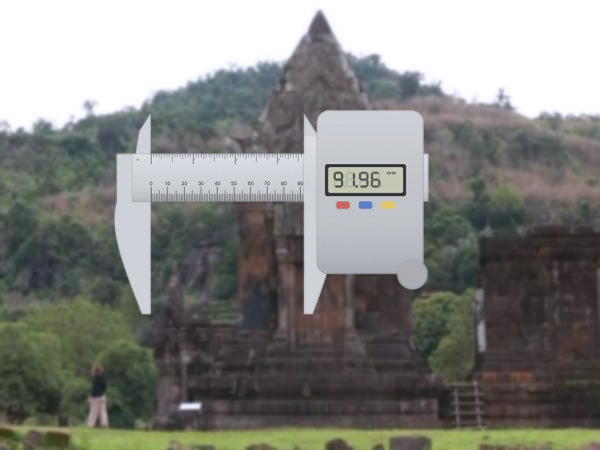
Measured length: mm 91.96
